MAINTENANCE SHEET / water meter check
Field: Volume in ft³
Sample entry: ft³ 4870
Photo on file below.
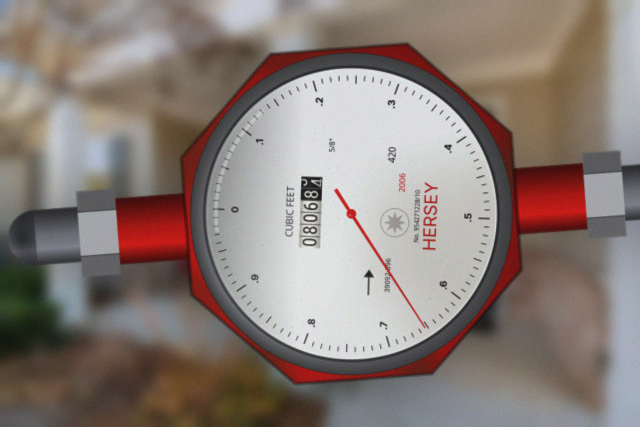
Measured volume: ft³ 80683.65
